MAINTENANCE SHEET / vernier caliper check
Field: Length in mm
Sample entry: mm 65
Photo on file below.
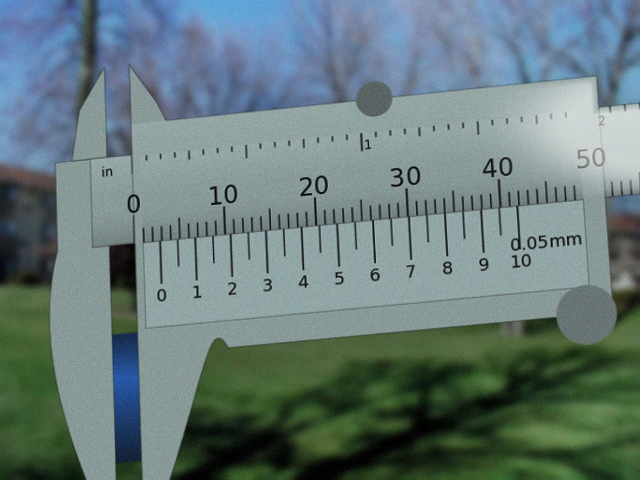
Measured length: mm 2.8
